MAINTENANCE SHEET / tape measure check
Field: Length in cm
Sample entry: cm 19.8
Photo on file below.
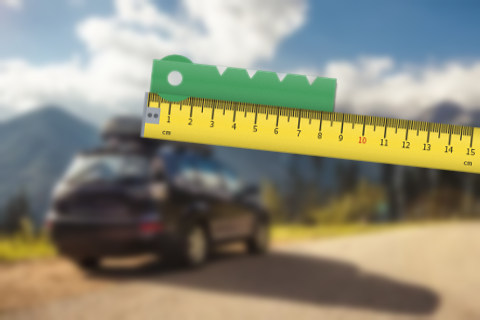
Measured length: cm 8.5
